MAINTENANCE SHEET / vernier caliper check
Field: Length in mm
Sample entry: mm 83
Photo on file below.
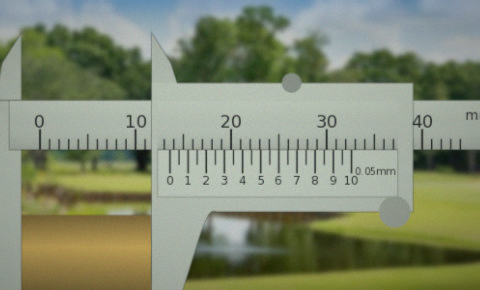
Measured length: mm 13.6
